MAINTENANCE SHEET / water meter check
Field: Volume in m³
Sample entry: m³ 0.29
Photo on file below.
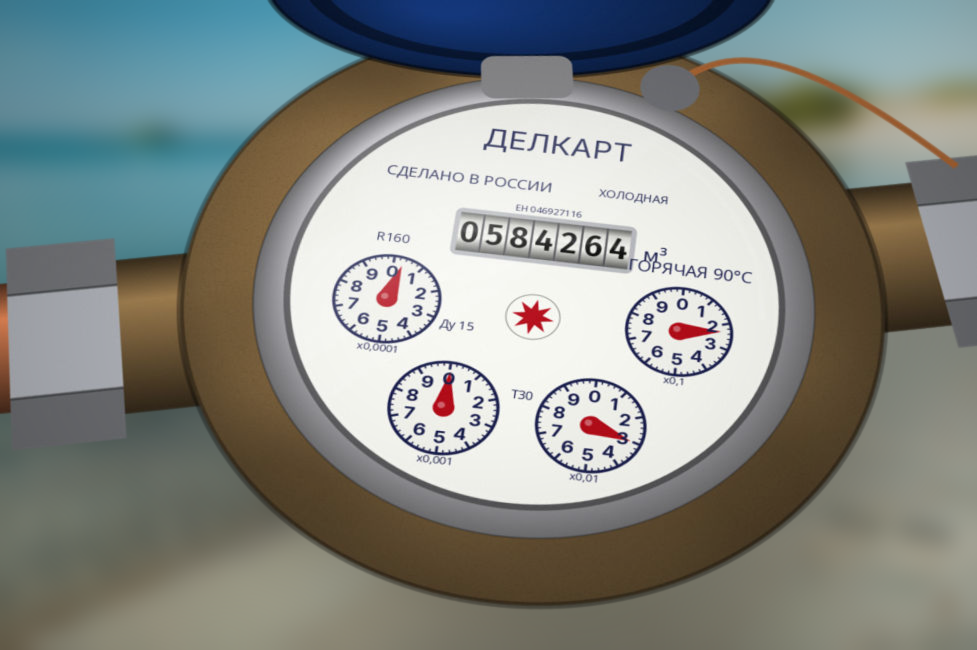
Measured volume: m³ 584264.2300
